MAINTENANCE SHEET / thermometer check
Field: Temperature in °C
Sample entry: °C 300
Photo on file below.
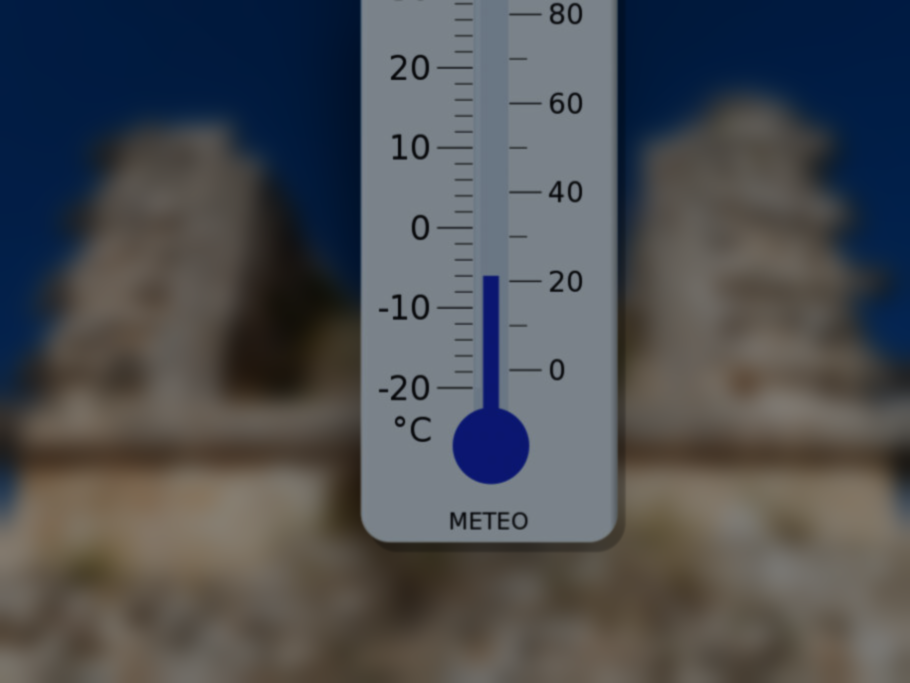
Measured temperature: °C -6
